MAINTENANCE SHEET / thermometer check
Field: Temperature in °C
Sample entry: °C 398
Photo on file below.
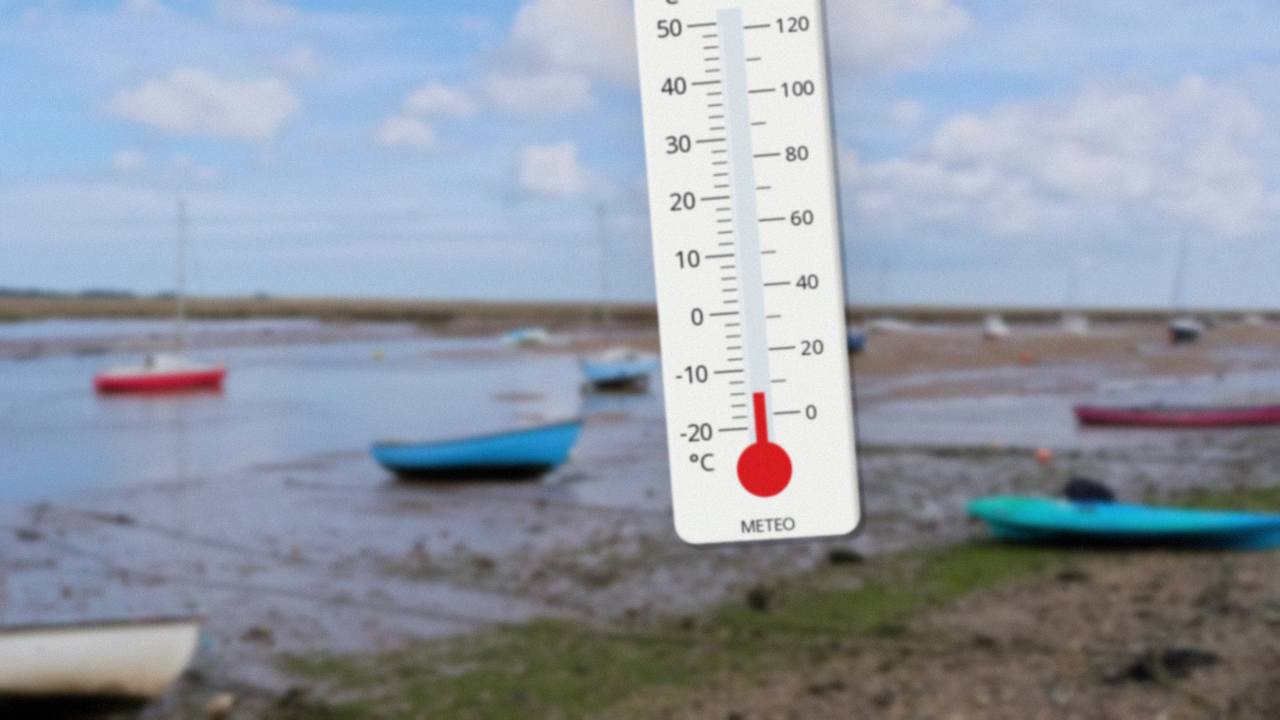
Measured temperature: °C -14
